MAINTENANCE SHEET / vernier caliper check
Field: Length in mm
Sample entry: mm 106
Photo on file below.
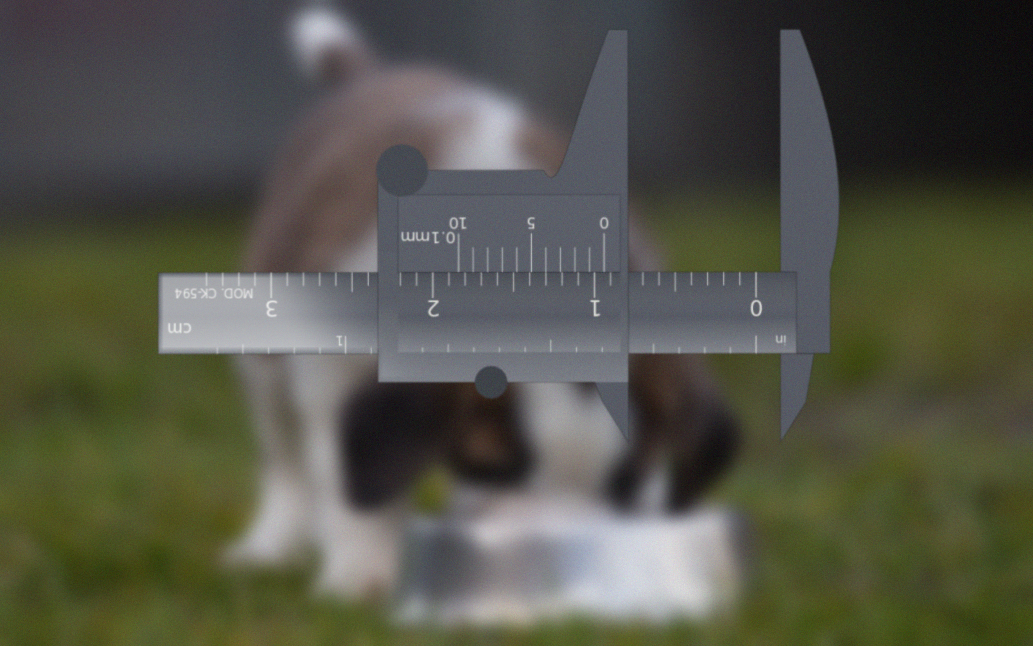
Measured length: mm 9.4
